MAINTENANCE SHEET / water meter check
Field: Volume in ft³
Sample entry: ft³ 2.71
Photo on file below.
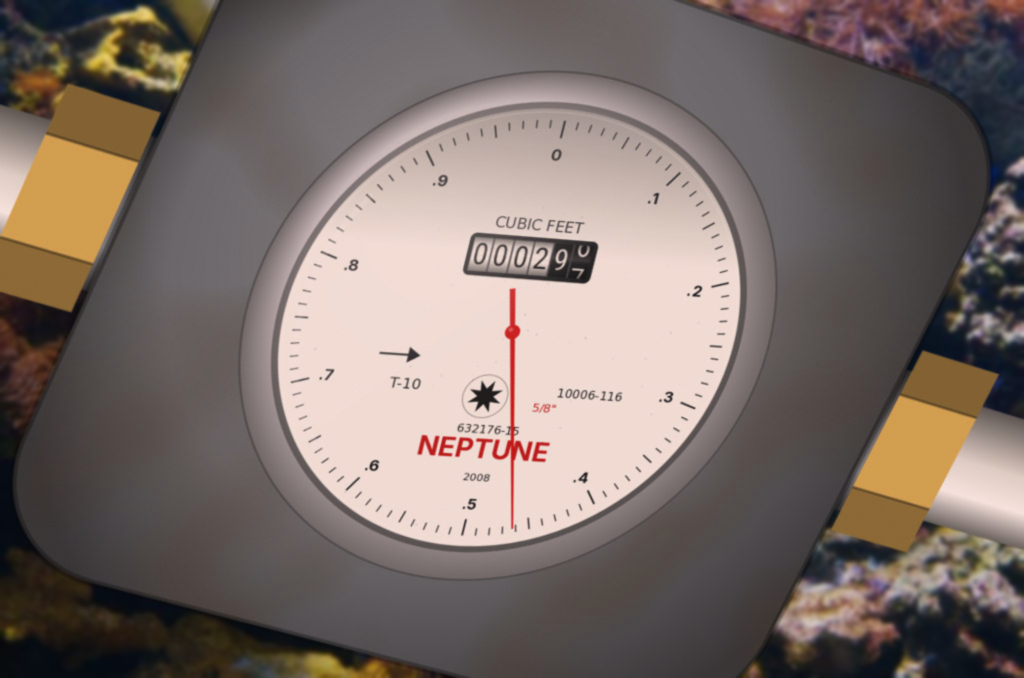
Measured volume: ft³ 296.46
